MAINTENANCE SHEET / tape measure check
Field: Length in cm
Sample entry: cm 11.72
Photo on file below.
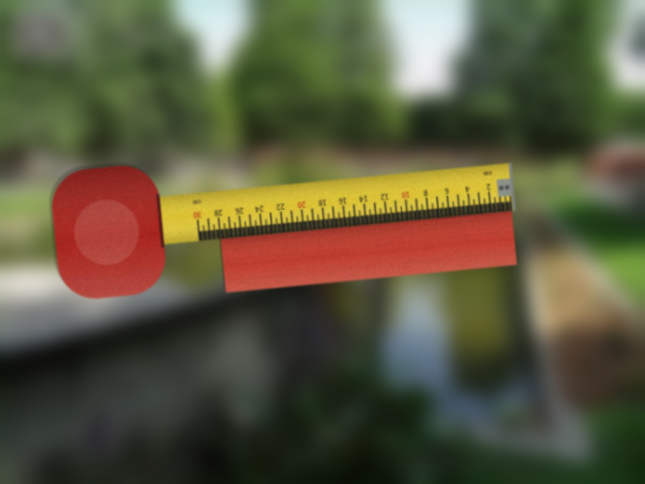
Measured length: cm 28
